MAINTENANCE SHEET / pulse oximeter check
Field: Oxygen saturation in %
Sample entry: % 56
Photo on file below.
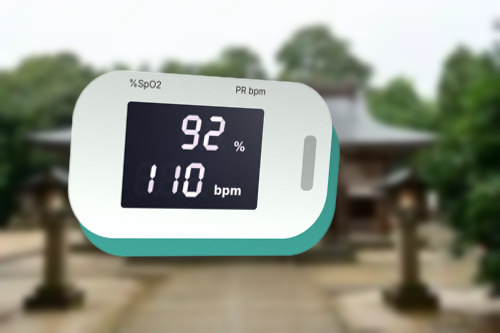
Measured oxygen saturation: % 92
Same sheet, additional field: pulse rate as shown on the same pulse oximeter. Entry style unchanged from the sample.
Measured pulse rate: bpm 110
